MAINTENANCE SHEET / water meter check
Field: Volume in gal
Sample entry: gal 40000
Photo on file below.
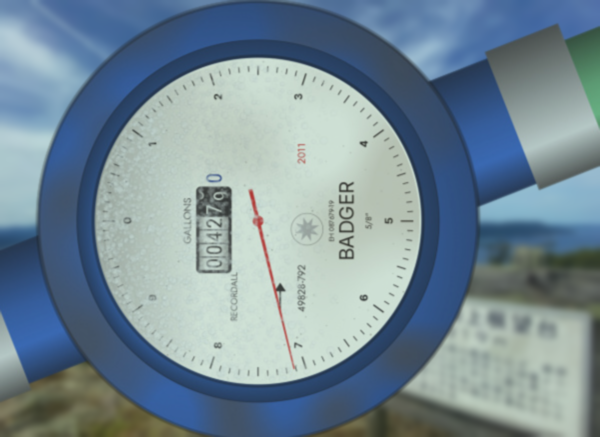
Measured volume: gal 42787.1
